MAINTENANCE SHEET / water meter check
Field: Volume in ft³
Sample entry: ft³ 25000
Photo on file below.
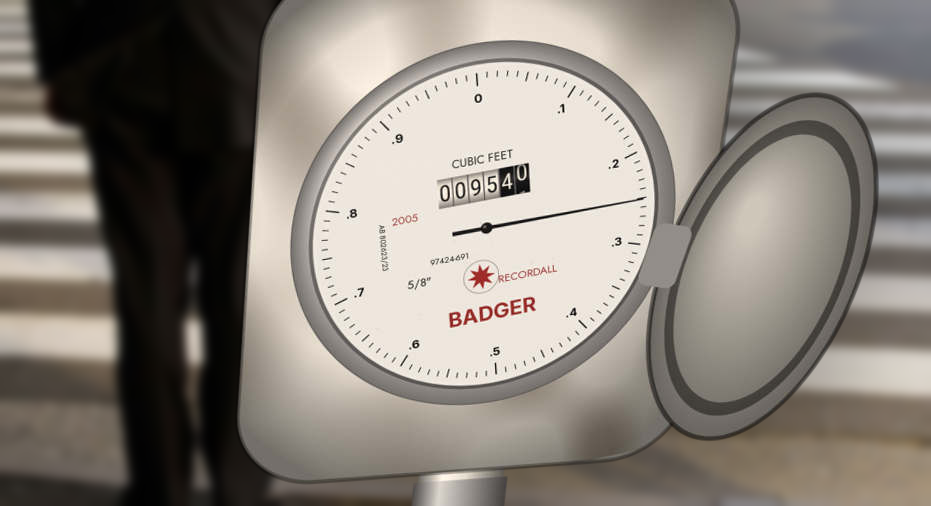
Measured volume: ft³ 9540.25
